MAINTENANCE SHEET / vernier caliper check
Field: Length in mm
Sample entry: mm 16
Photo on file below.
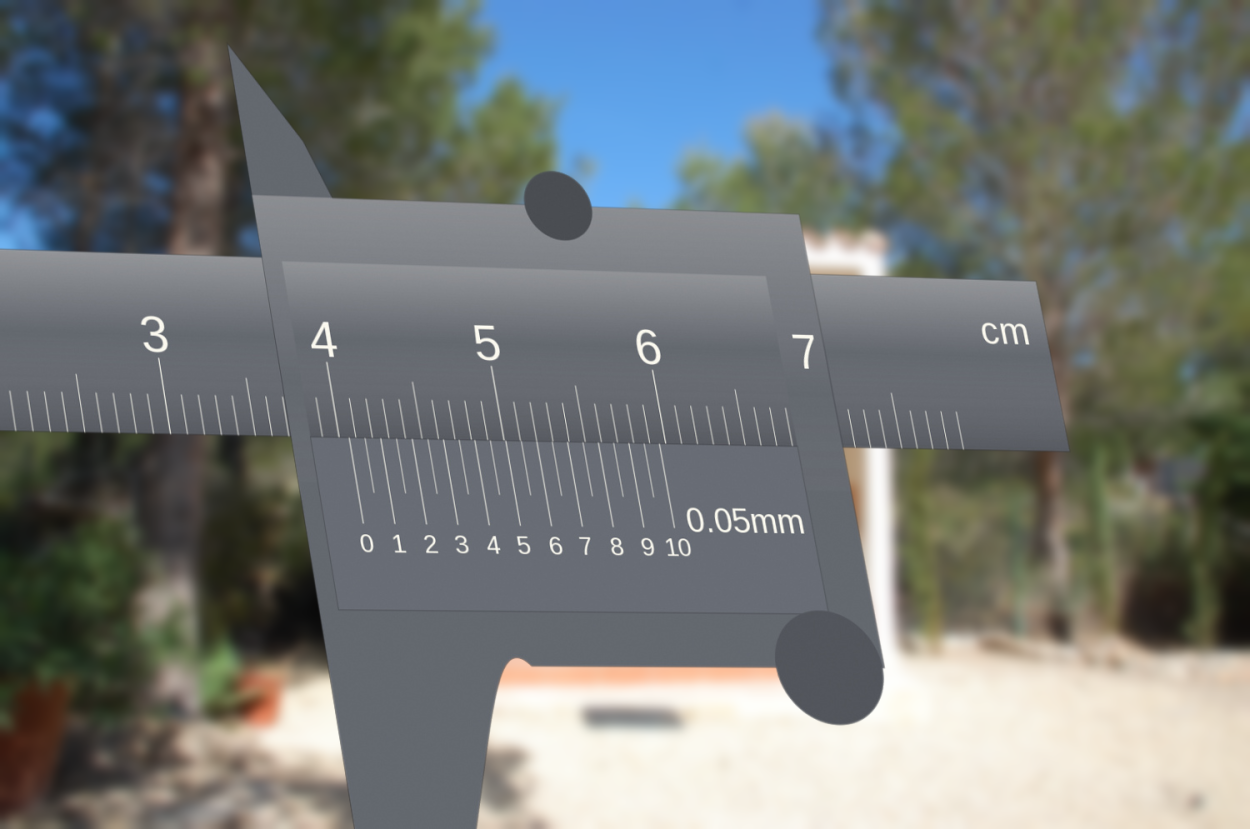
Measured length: mm 40.6
